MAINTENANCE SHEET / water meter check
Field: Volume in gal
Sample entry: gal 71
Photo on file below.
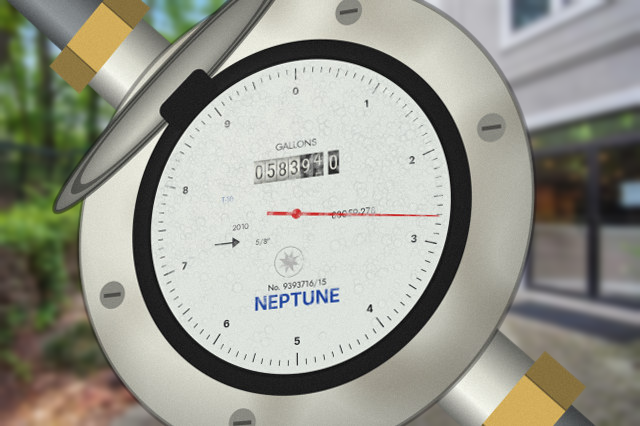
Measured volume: gal 583942.7
